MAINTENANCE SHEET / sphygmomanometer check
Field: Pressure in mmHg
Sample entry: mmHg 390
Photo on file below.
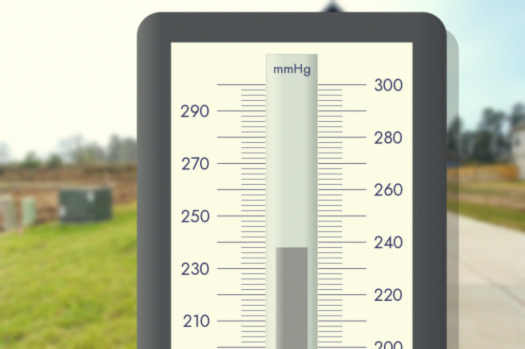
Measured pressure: mmHg 238
